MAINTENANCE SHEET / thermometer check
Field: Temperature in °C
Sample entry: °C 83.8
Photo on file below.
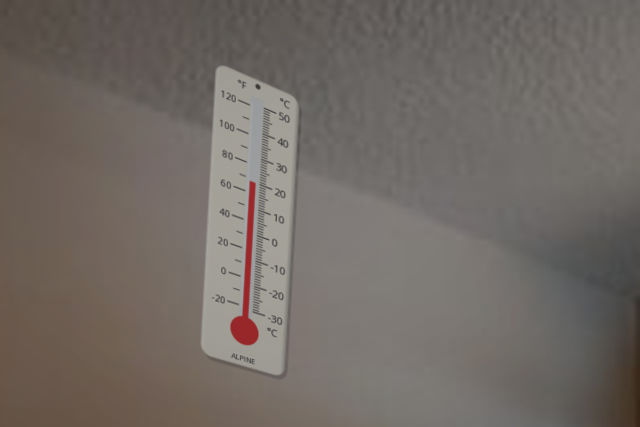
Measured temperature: °C 20
